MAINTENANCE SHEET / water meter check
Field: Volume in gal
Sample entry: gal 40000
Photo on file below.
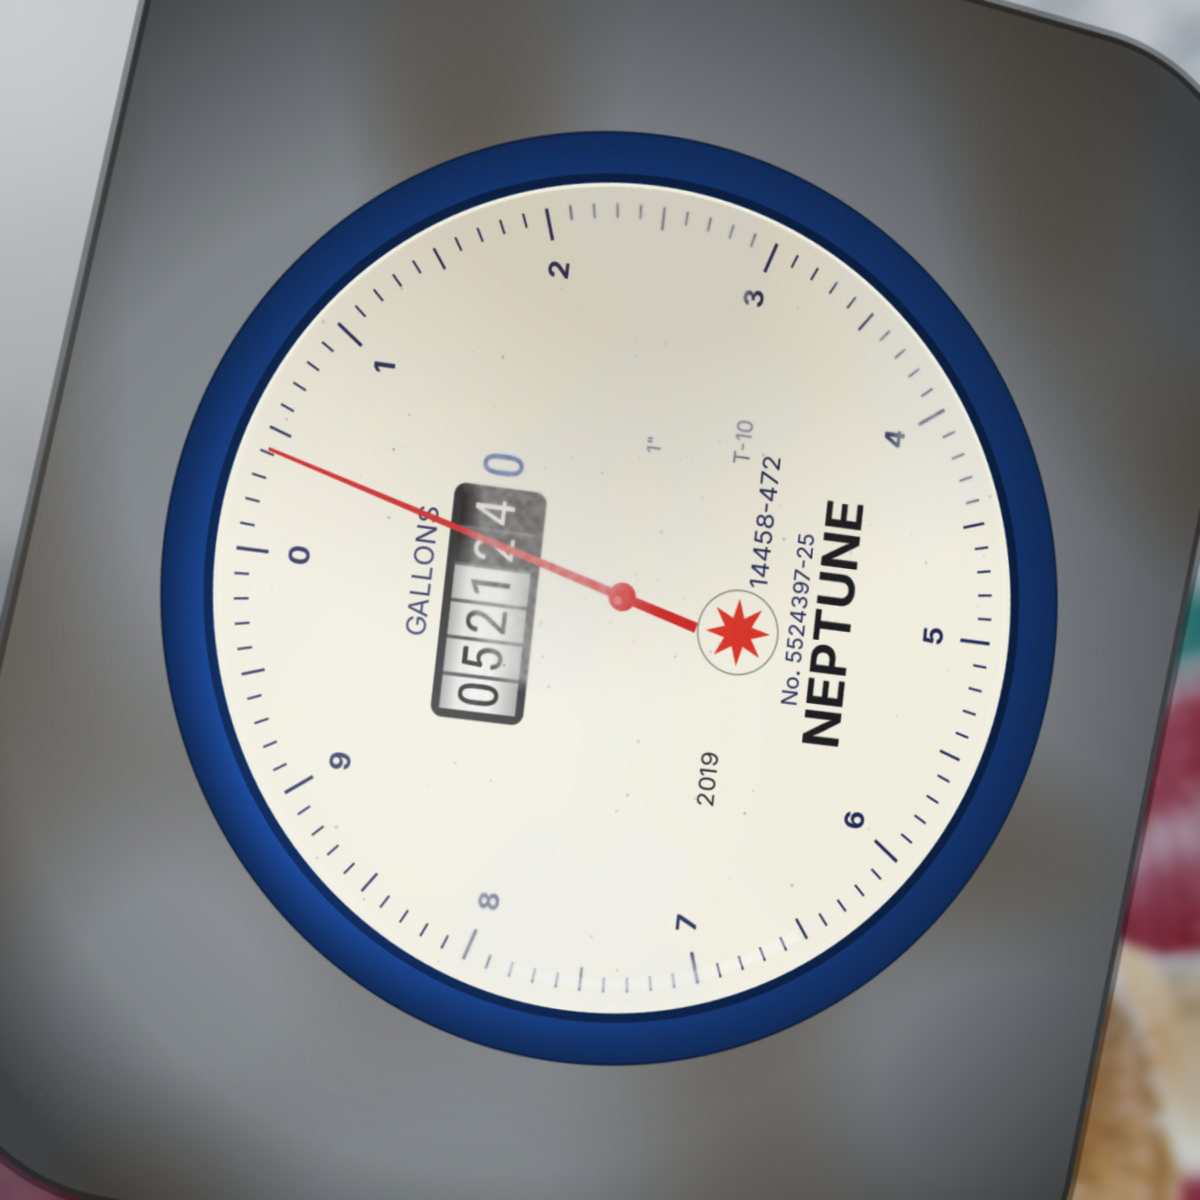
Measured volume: gal 521240.4
